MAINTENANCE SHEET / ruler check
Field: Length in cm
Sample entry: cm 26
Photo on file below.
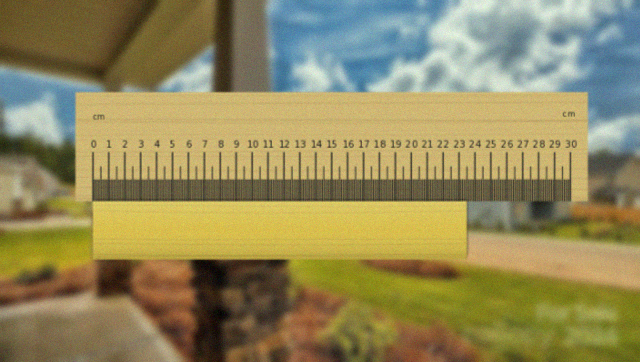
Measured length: cm 23.5
